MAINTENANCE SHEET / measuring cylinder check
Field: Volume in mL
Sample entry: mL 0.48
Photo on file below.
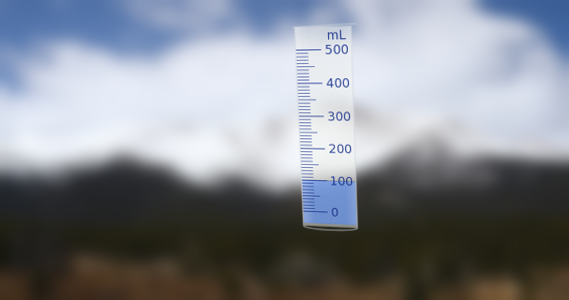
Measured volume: mL 100
